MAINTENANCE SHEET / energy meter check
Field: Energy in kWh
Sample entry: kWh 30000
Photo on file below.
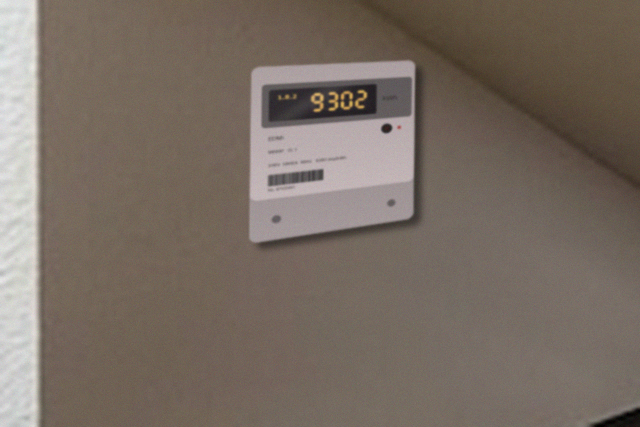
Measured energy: kWh 9302
